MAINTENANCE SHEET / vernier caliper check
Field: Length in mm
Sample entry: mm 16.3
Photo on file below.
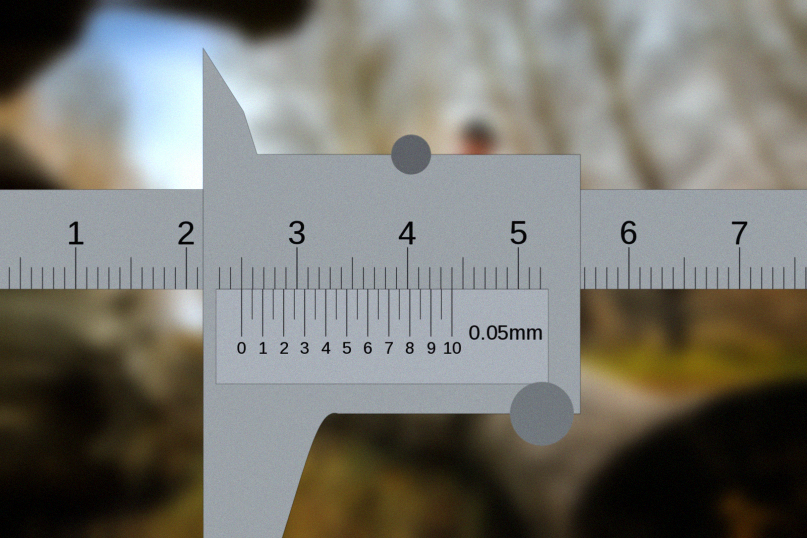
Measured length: mm 25.0
